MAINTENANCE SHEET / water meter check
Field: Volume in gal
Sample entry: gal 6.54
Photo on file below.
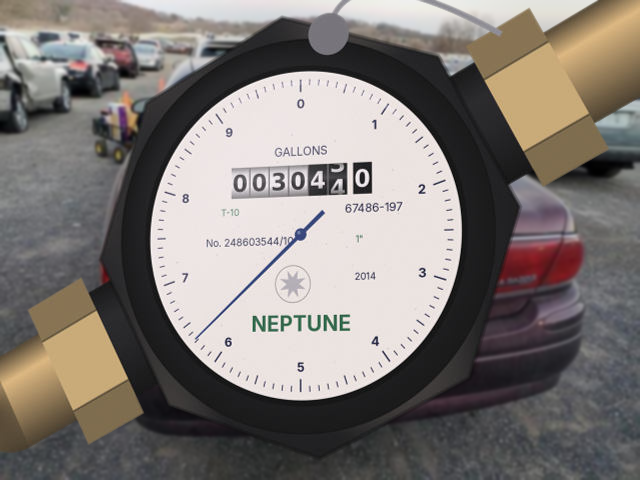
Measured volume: gal 30436.3
